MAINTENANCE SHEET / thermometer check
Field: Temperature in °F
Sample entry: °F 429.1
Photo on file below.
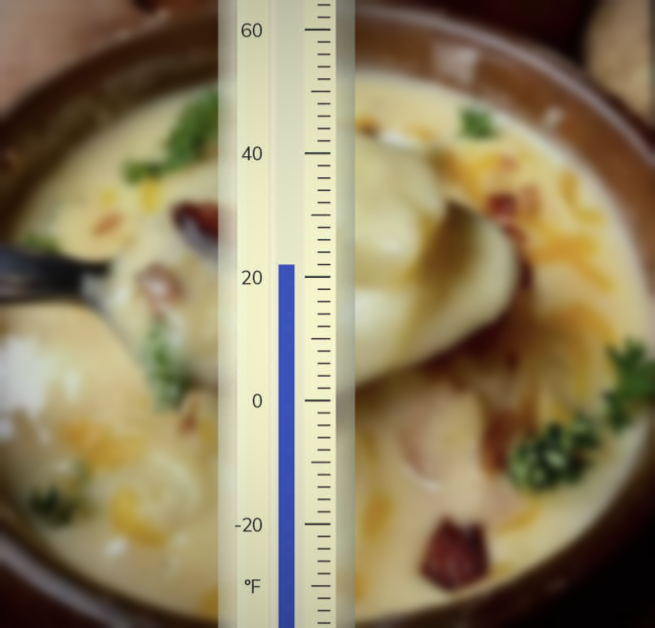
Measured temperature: °F 22
